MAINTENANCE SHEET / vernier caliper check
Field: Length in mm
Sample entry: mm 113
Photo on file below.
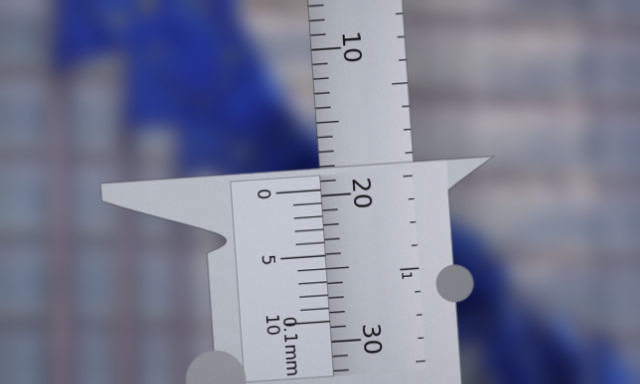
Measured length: mm 19.6
